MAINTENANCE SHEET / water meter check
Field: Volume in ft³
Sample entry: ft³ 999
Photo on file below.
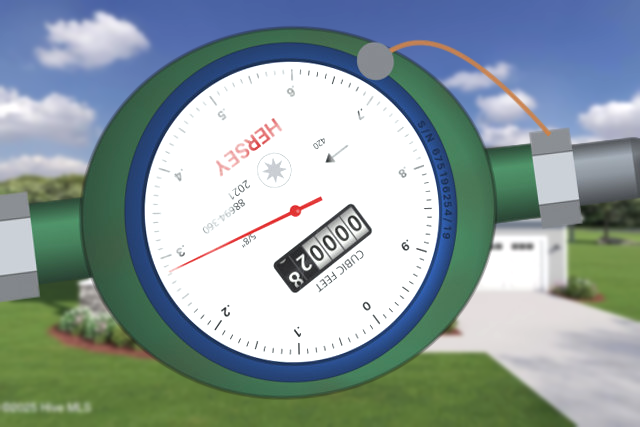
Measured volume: ft³ 28.28
